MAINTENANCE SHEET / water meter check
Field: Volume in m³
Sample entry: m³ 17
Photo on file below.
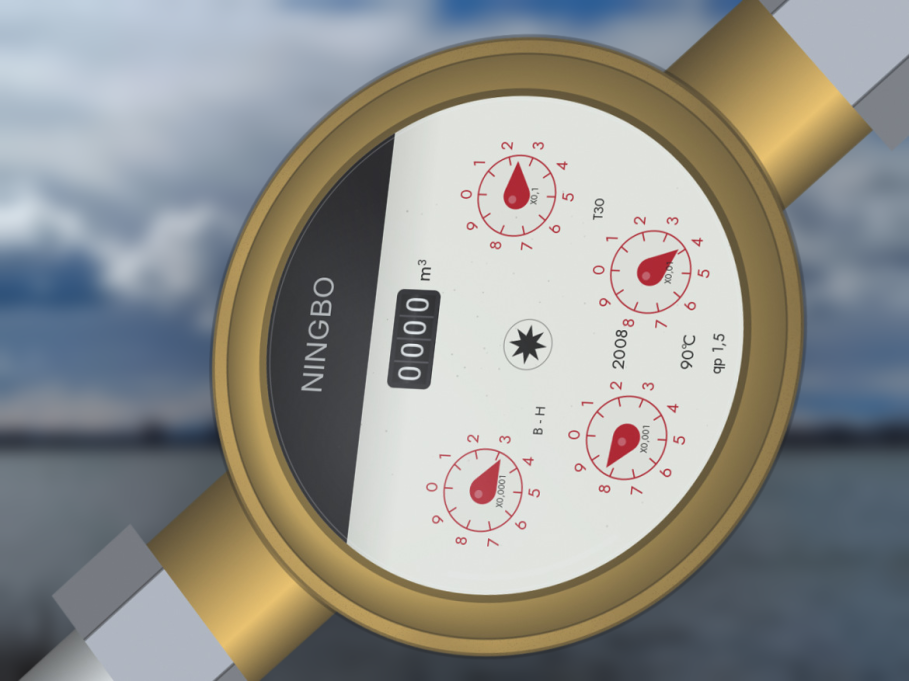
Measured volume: m³ 0.2383
